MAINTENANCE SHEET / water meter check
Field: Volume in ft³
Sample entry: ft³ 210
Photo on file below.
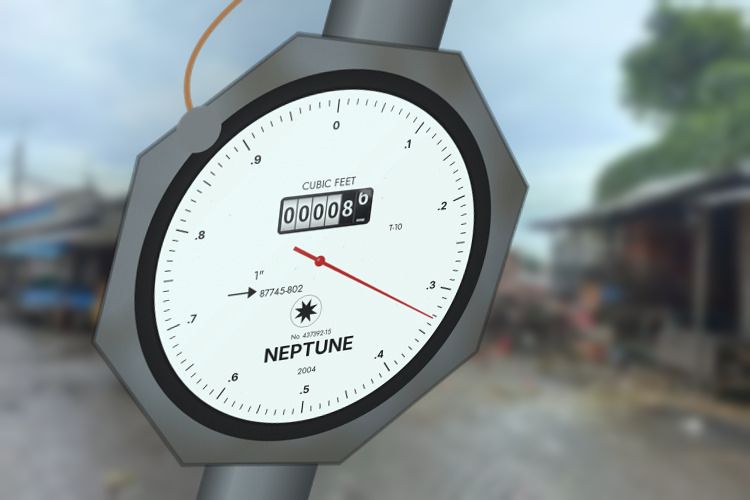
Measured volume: ft³ 86.33
